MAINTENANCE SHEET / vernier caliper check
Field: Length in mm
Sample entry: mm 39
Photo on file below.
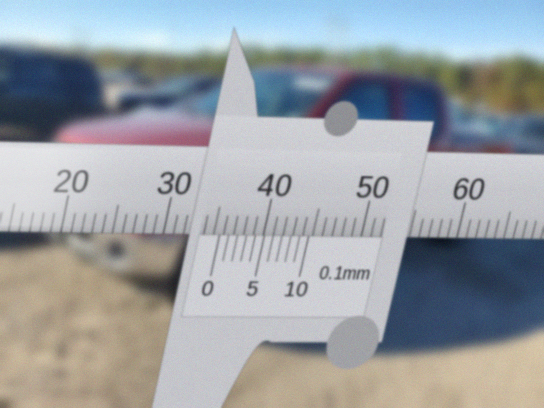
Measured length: mm 35.6
